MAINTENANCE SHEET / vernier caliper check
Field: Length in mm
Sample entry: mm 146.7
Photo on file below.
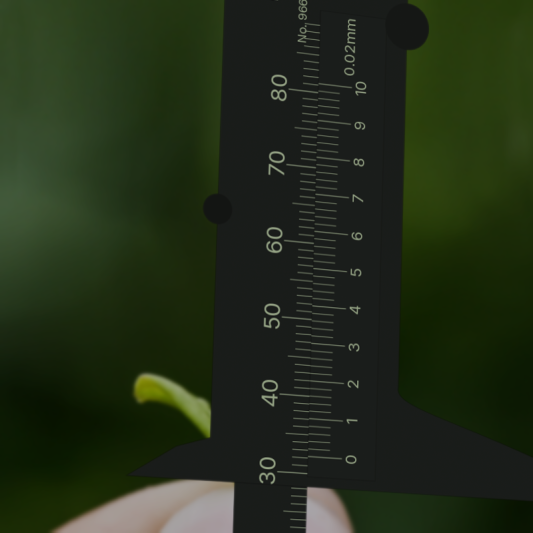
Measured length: mm 32.2
